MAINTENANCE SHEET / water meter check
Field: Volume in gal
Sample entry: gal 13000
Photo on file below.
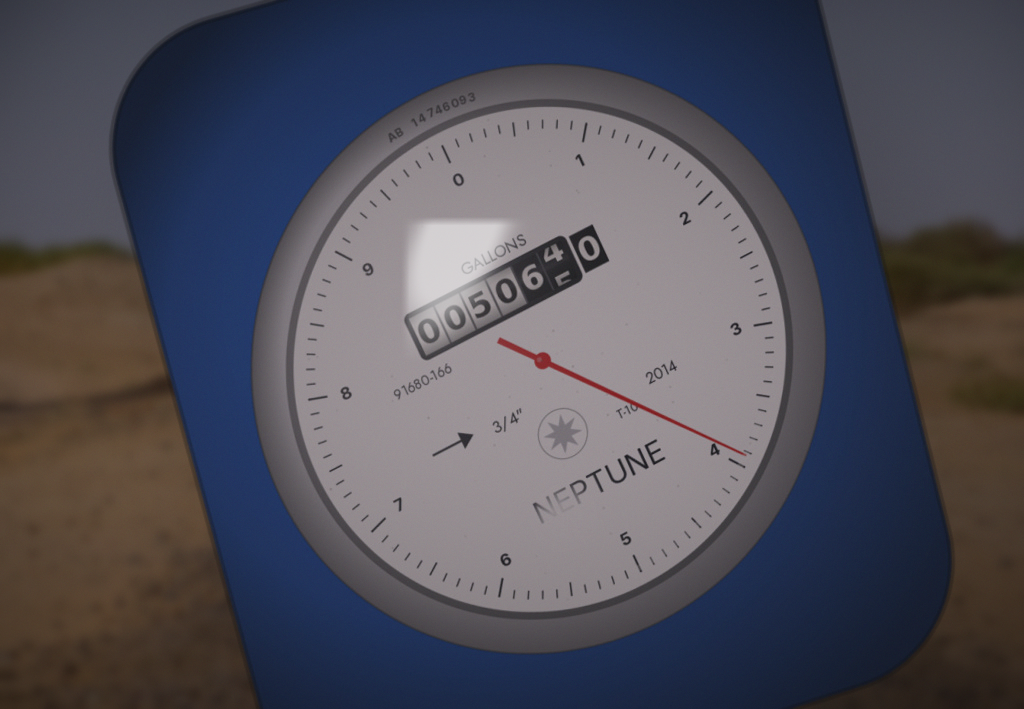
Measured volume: gal 50643.9
